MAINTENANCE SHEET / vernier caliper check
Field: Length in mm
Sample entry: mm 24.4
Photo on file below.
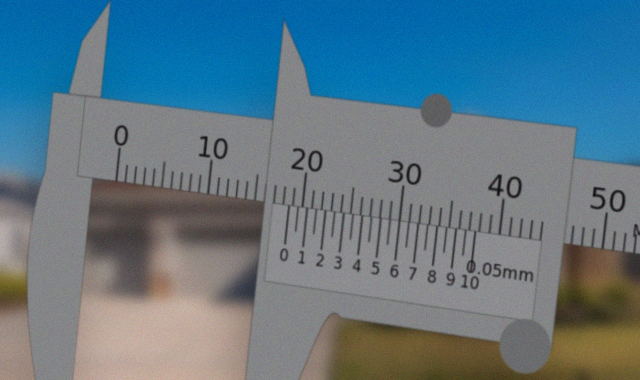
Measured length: mm 18.6
